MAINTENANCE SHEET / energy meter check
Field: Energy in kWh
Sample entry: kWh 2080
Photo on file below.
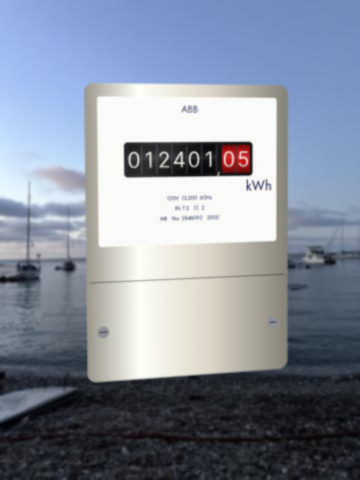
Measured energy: kWh 12401.05
